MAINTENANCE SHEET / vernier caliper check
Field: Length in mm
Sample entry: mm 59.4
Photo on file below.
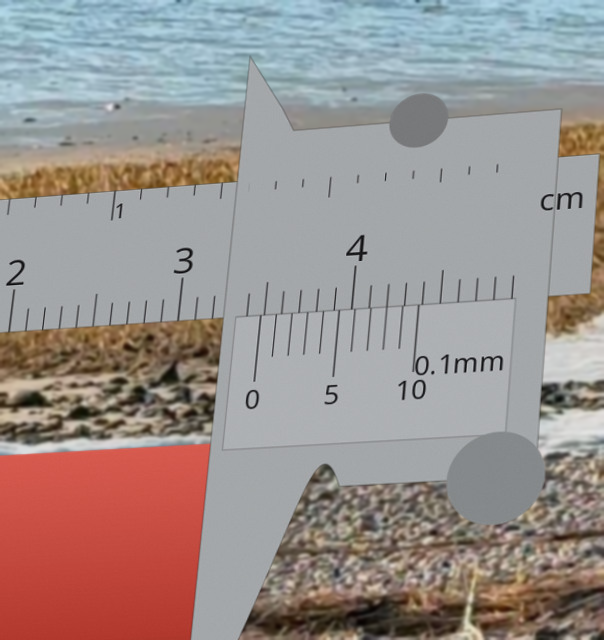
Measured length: mm 34.8
